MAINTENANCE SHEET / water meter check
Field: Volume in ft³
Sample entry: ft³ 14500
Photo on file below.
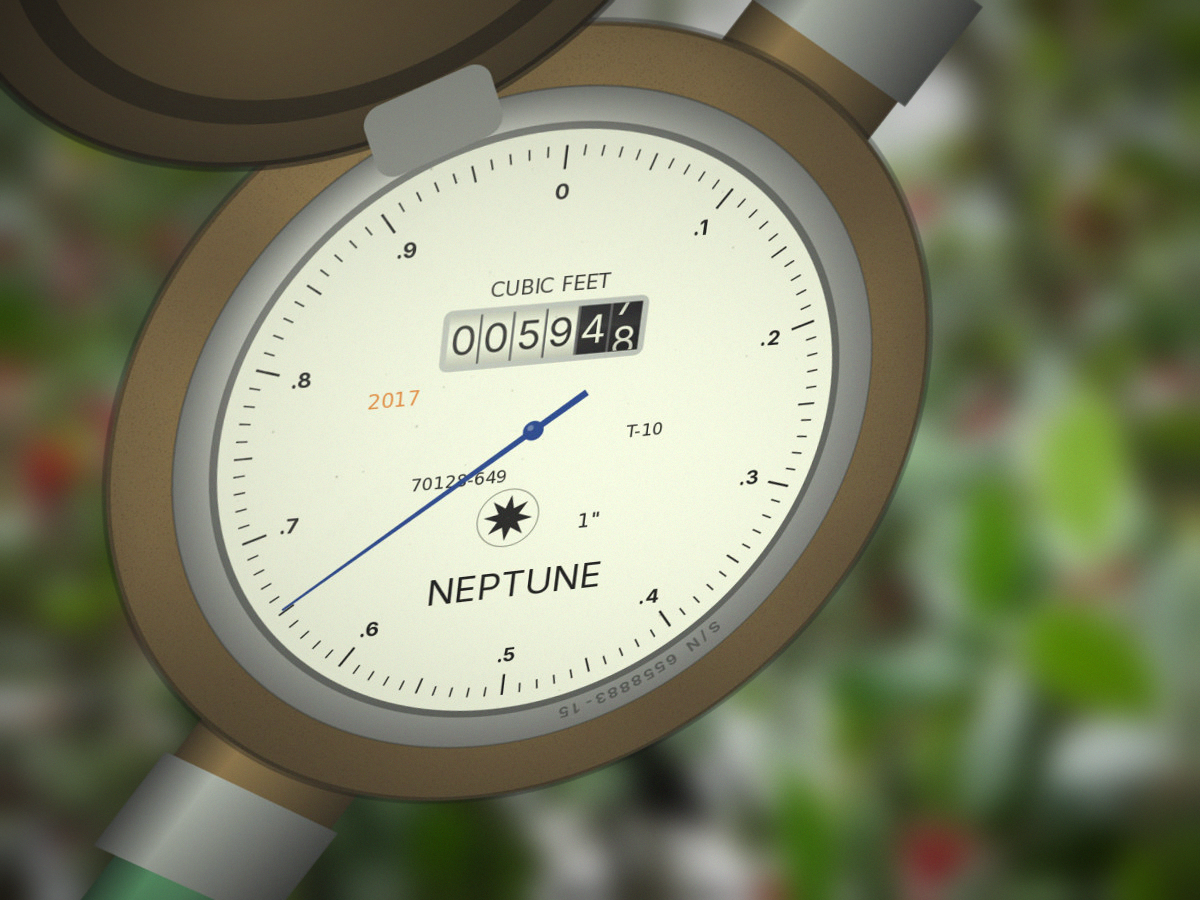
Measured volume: ft³ 5947.65
